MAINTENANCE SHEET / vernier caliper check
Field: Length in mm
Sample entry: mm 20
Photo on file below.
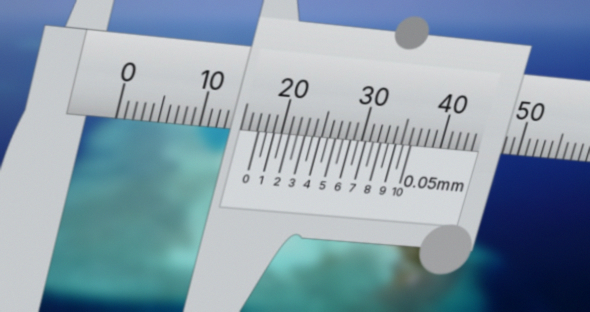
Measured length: mm 17.2
